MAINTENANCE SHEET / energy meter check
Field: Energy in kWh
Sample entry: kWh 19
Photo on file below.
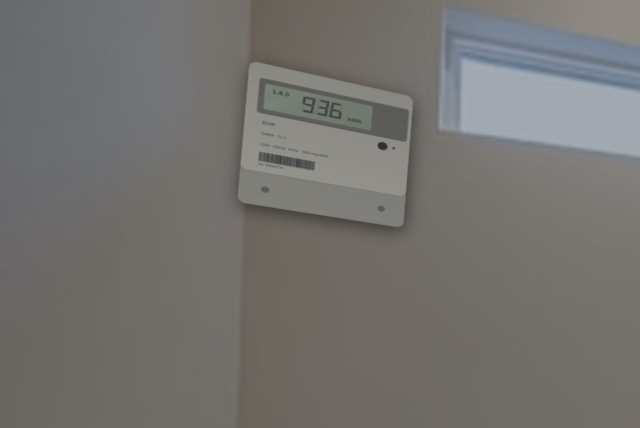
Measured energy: kWh 936
